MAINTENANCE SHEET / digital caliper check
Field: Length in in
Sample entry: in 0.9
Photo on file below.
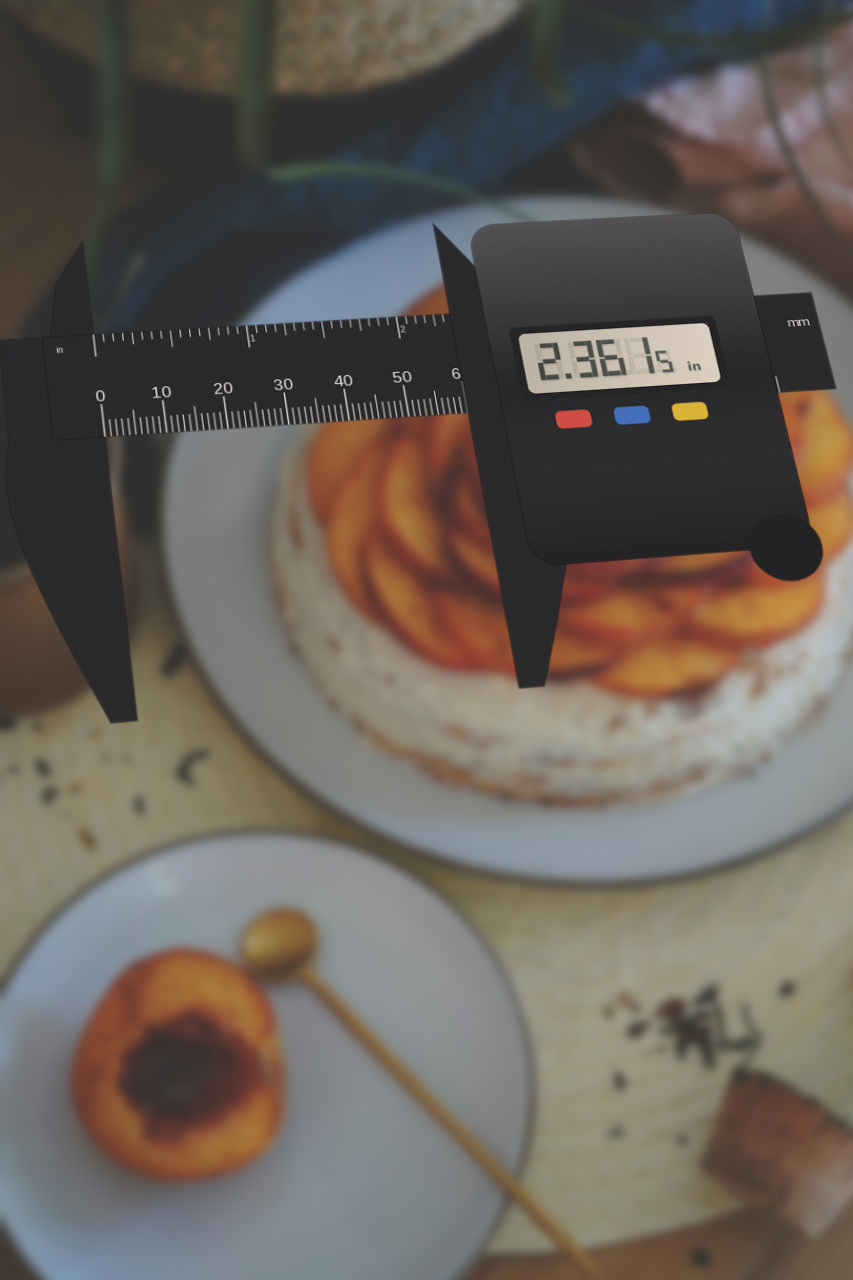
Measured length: in 2.3615
